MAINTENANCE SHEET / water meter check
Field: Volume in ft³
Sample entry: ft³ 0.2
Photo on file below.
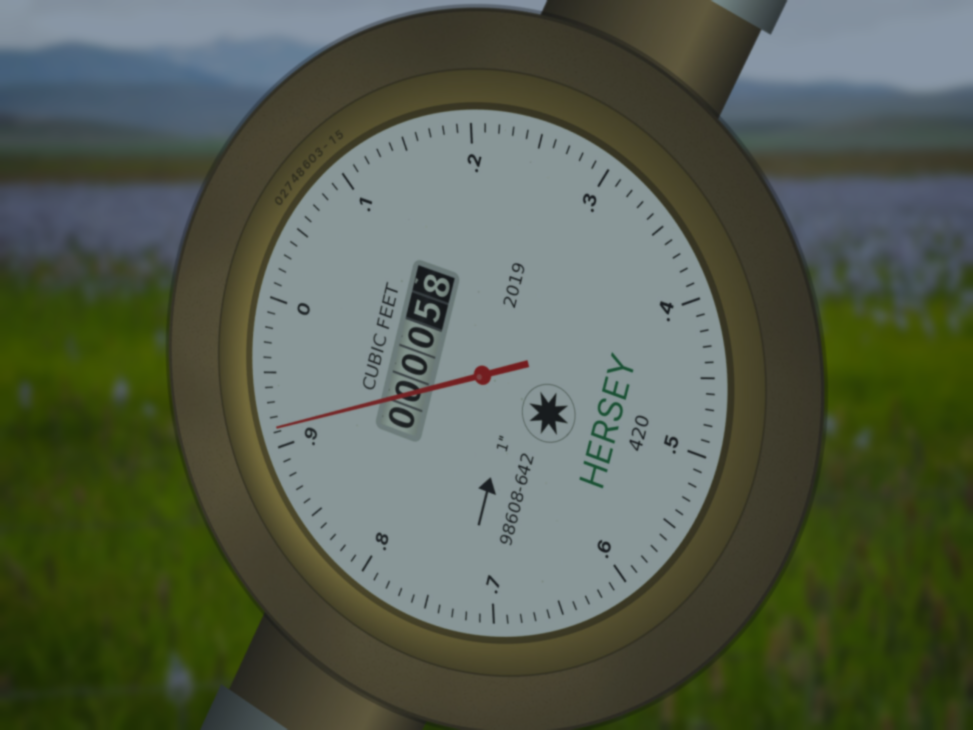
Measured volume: ft³ 57.91
